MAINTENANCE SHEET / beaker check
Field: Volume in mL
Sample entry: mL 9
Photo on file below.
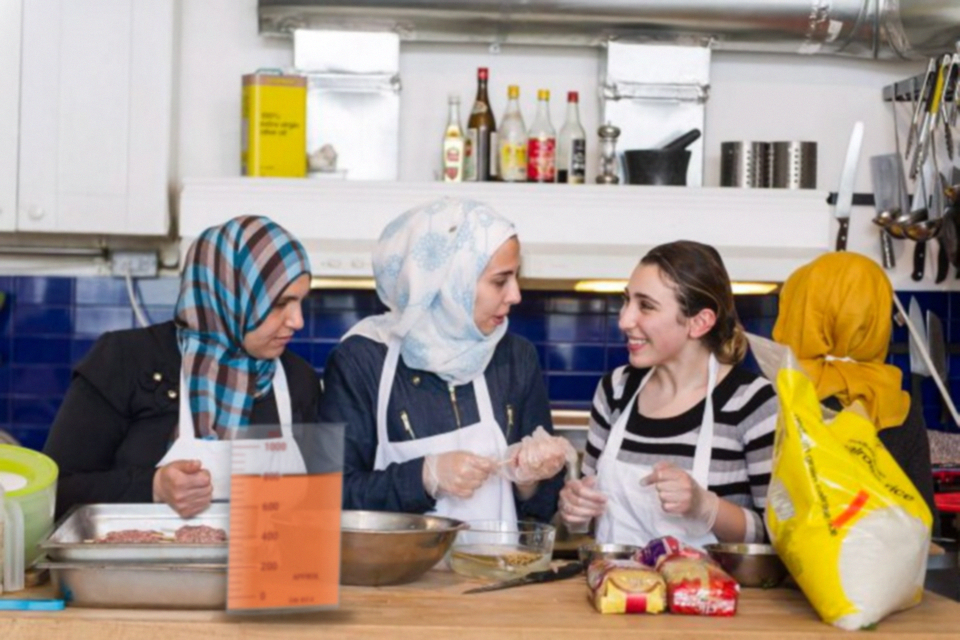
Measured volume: mL 800
